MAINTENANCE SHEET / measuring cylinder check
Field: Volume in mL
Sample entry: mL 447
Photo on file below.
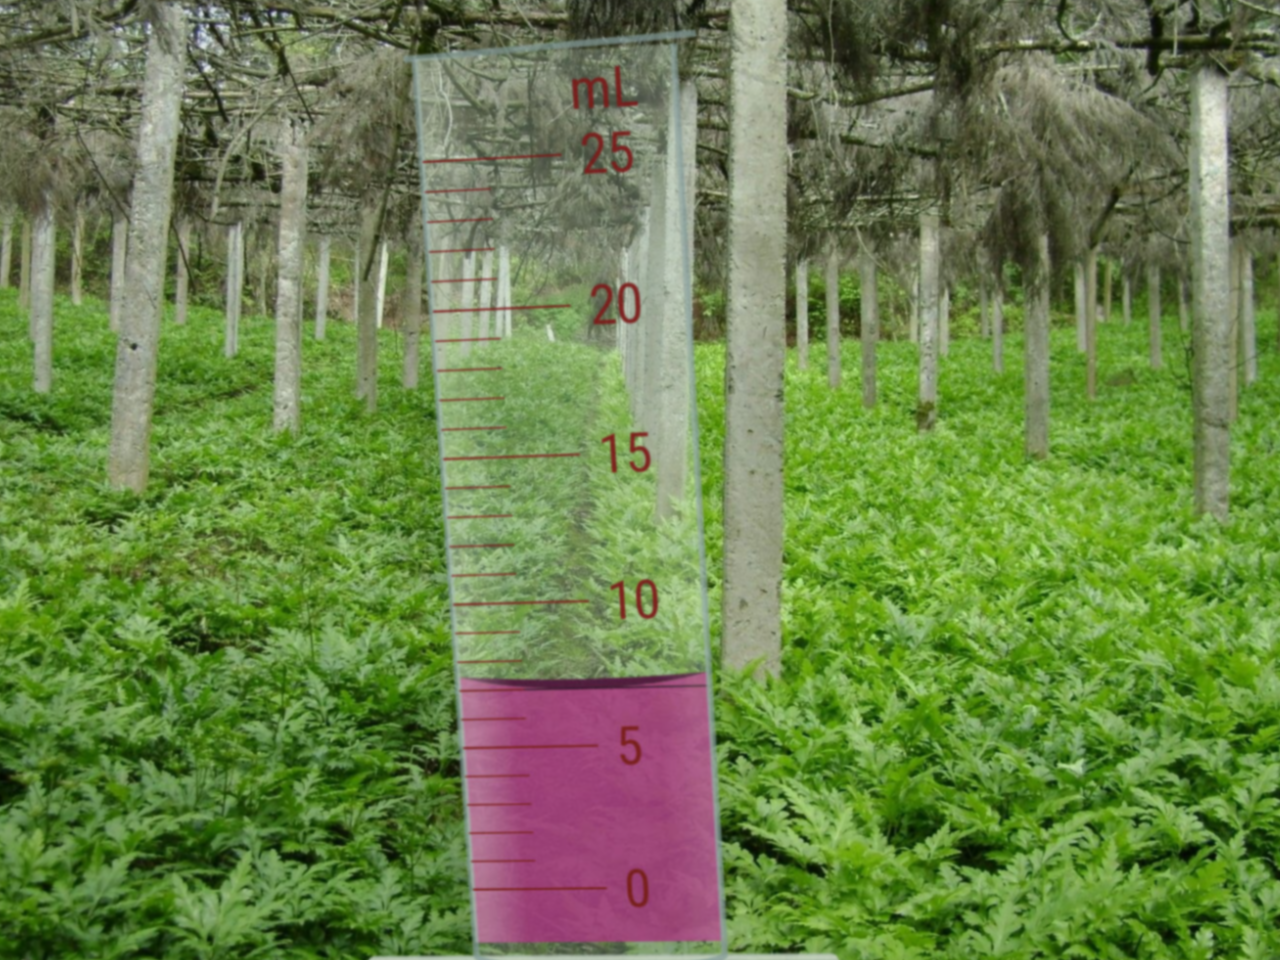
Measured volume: mL 7
